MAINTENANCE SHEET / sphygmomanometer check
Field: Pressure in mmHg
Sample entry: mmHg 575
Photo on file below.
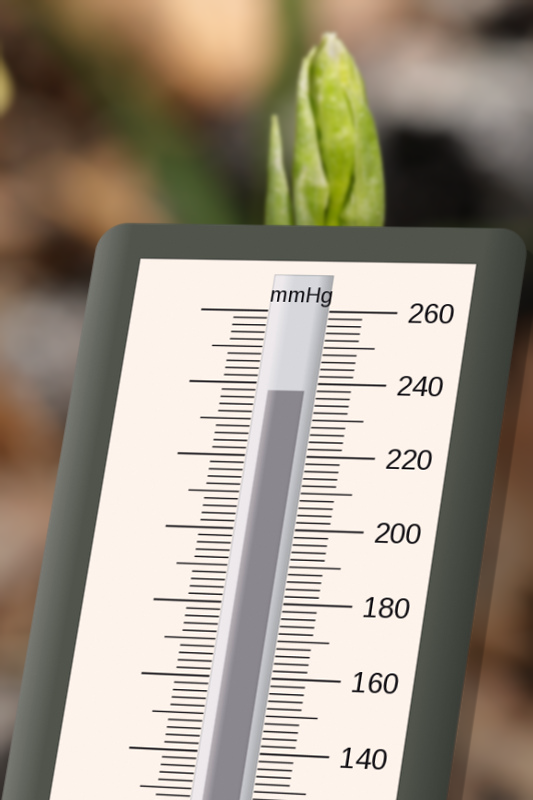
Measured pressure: mmHg 238
